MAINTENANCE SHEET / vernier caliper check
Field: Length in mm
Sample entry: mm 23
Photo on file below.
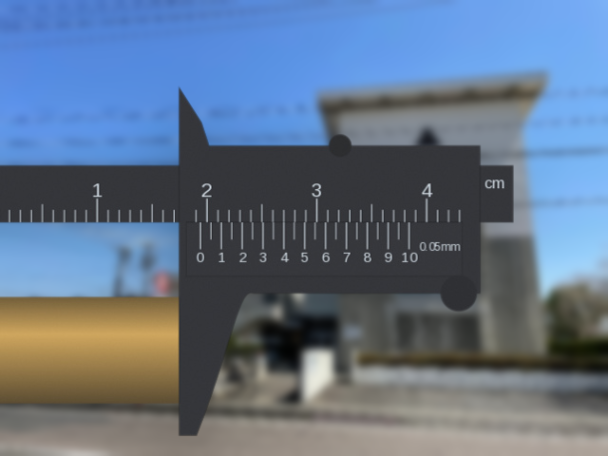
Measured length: mm 19.4
